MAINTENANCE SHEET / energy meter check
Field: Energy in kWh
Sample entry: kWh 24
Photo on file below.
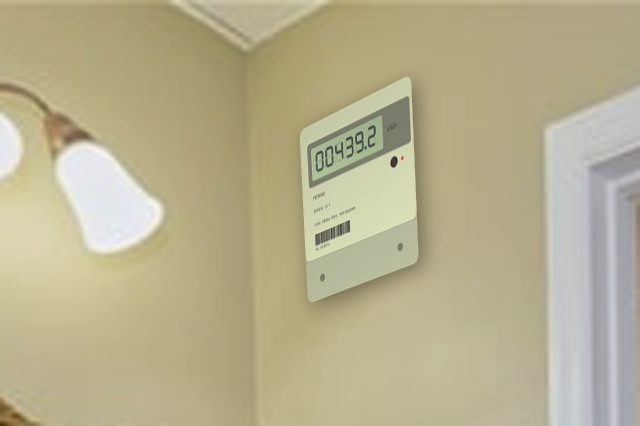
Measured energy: kWh 439.2
